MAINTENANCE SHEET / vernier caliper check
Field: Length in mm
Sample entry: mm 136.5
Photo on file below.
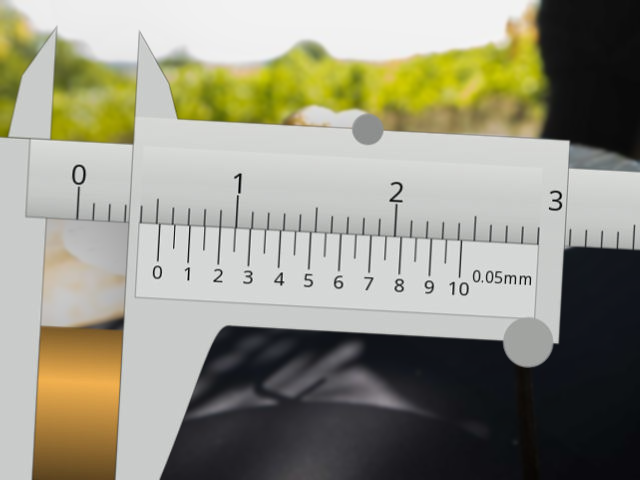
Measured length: mm 5.2
